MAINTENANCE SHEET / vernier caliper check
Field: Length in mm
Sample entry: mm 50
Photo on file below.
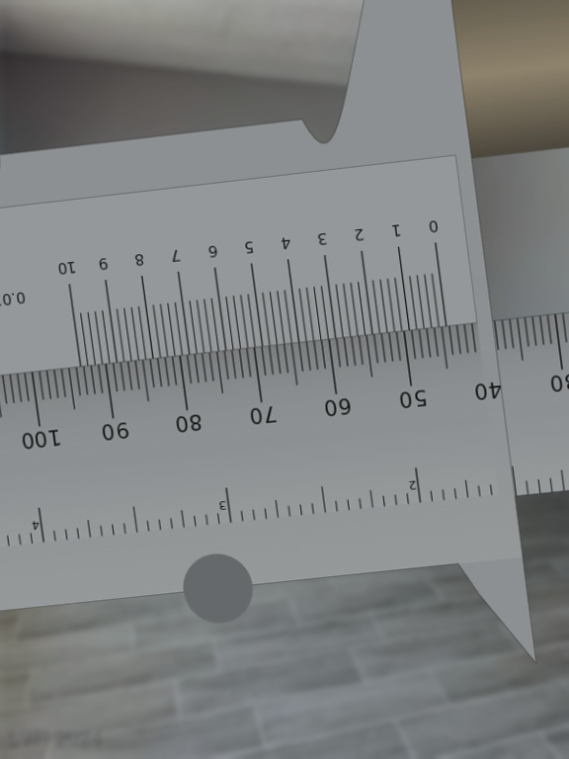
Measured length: mm 44.4
